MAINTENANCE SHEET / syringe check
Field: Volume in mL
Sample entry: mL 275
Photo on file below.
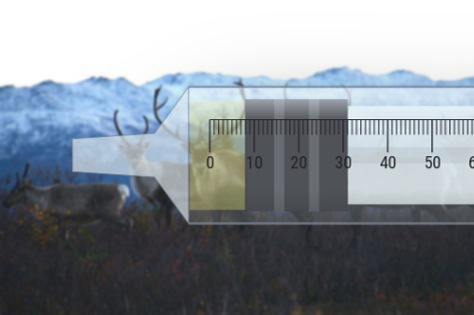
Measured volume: mL 8
